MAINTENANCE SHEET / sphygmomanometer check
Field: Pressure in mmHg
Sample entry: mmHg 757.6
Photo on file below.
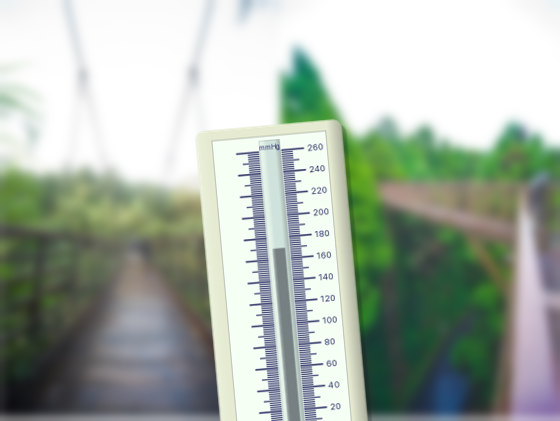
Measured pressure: mmHg 170
